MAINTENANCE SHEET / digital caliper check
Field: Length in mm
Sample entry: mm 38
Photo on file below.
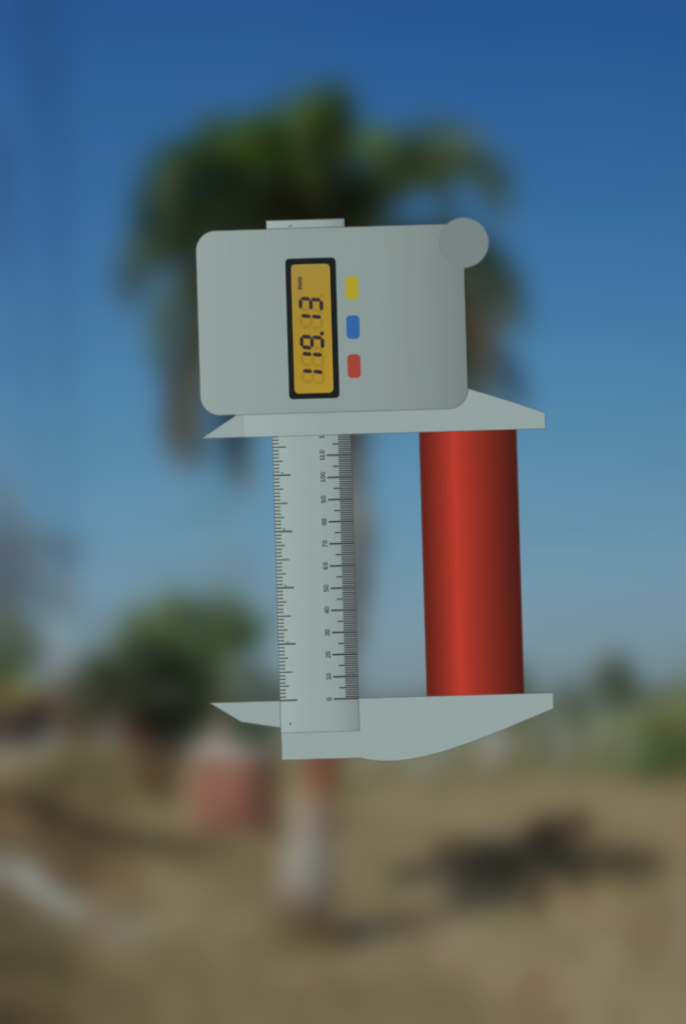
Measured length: mm 119.13
